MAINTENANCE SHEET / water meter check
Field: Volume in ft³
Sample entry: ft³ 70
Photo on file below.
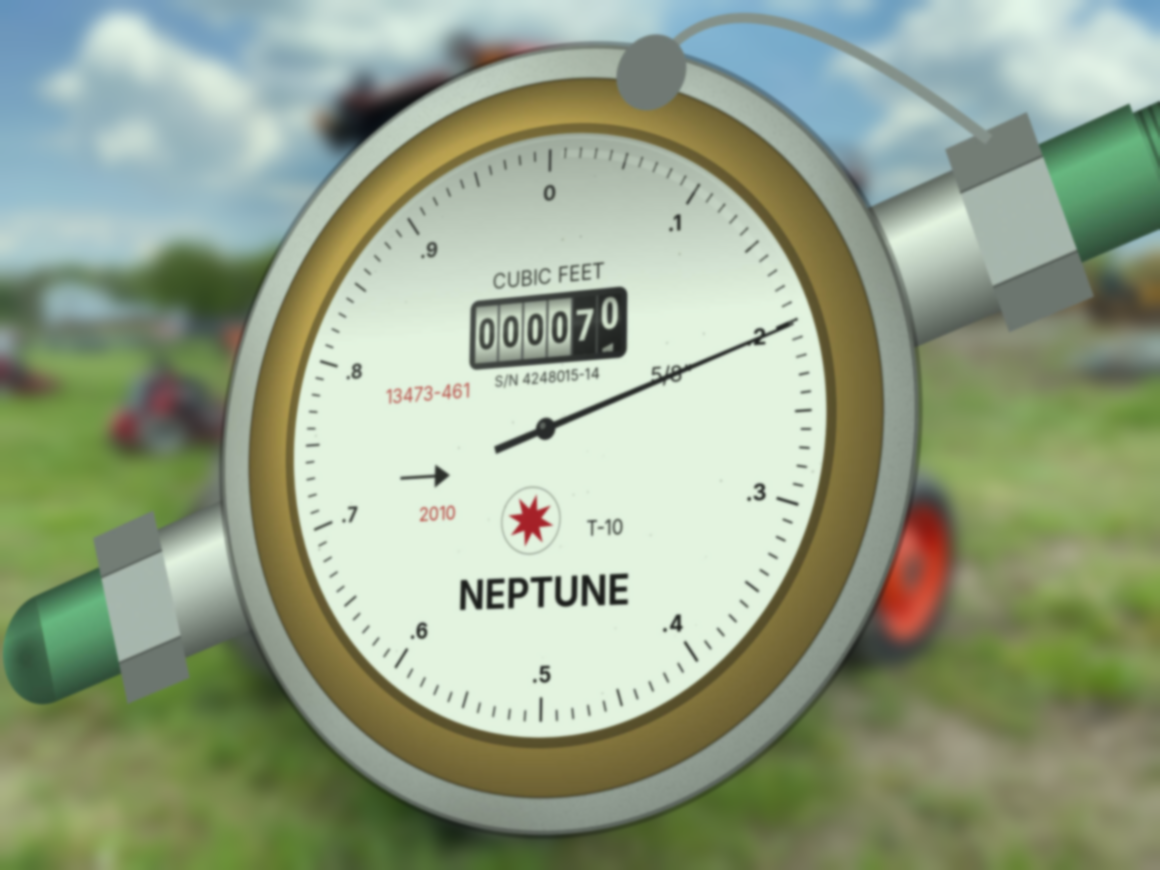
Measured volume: ft³ 70.20
